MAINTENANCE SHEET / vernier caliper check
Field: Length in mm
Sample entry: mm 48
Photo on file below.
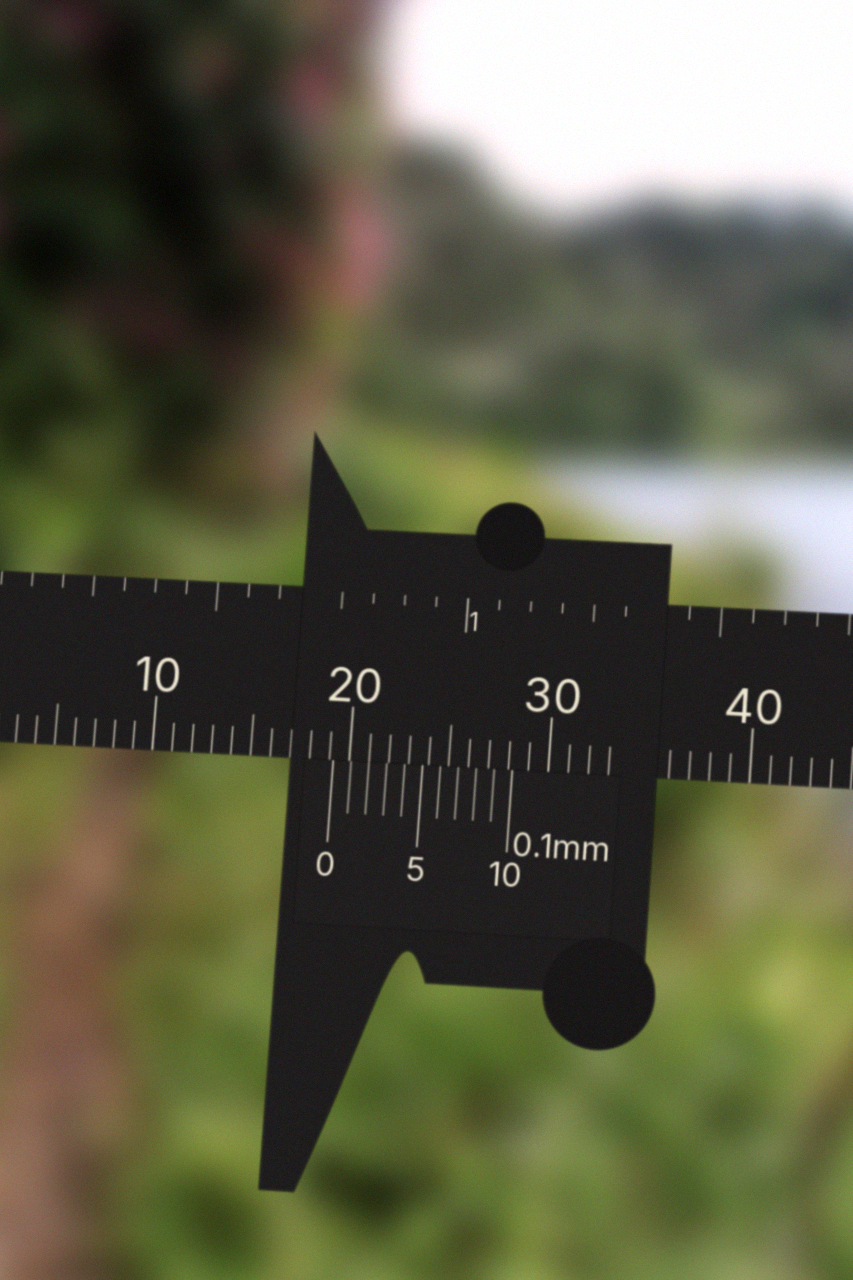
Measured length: mm 19.2
